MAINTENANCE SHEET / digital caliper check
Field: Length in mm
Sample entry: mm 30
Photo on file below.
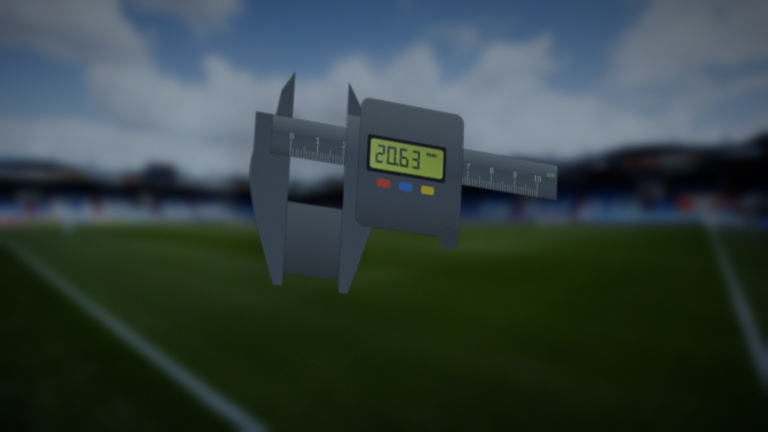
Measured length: mm 20.63
